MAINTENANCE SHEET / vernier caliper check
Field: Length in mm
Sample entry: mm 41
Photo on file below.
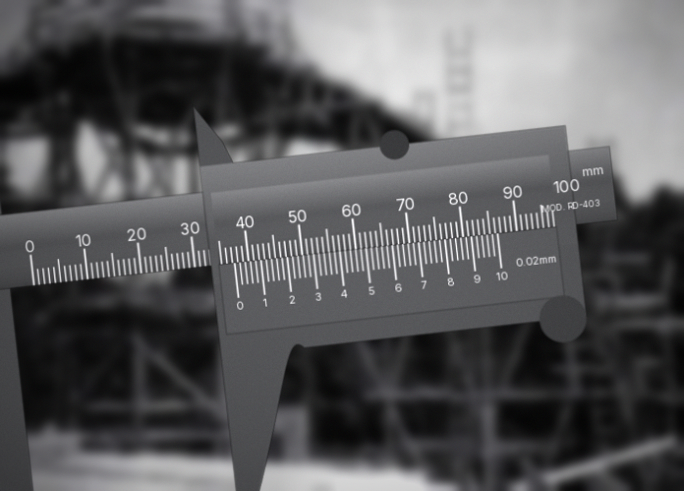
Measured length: mm 37.4
